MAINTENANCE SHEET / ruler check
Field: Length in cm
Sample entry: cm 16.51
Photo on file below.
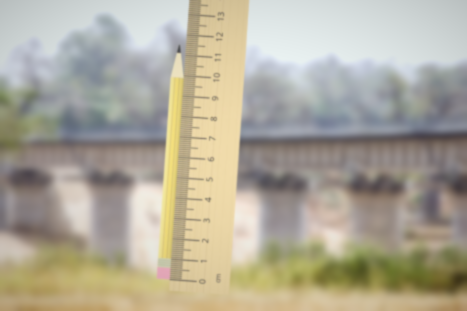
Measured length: cm 11.5
